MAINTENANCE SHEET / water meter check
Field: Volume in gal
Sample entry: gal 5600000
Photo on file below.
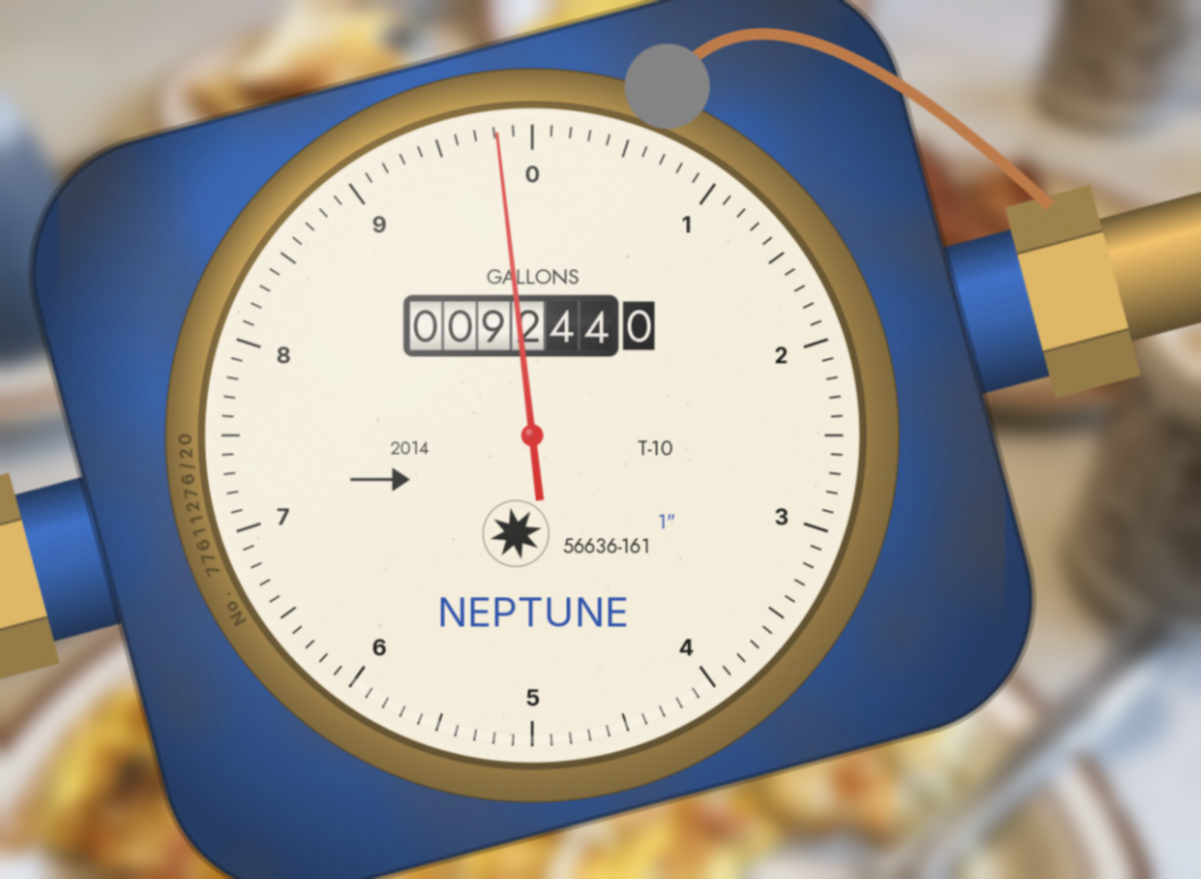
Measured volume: gal 92439.8
